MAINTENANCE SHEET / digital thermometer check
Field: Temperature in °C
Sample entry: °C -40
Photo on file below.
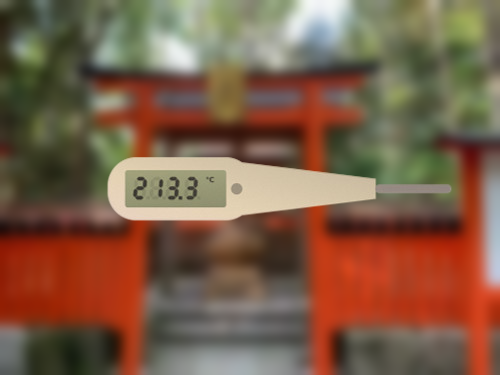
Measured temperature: °C 213.3
